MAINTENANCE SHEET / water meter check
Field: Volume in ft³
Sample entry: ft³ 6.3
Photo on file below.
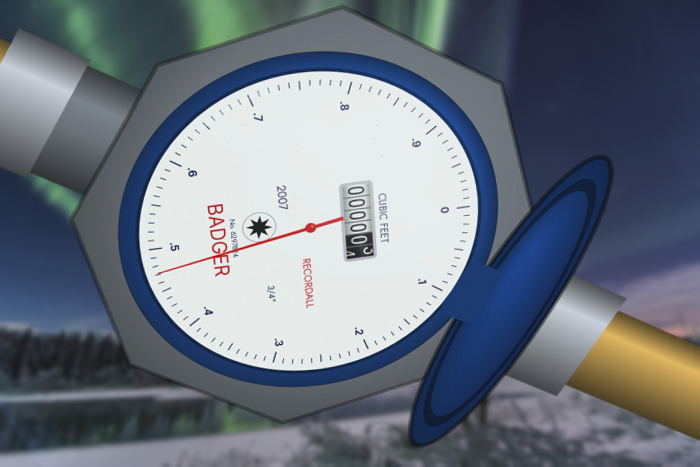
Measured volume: ft³ 3.47
